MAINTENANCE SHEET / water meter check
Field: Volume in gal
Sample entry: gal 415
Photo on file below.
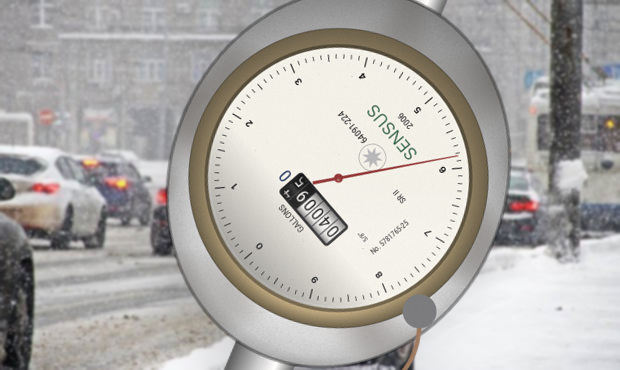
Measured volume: gal 400945.8
